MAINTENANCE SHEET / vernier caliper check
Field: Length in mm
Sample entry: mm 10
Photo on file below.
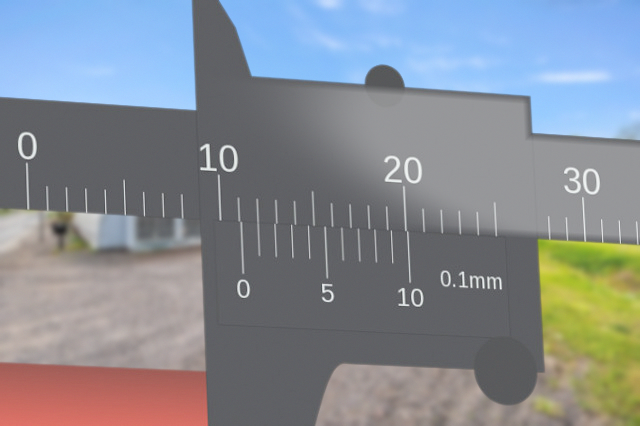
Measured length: mm 11.1
